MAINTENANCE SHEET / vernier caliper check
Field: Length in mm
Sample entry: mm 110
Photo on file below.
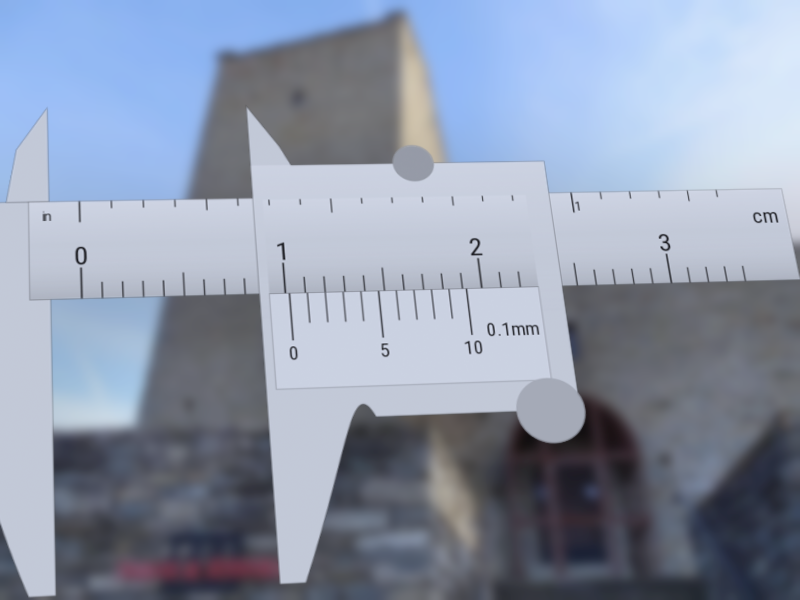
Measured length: mm 10.2
